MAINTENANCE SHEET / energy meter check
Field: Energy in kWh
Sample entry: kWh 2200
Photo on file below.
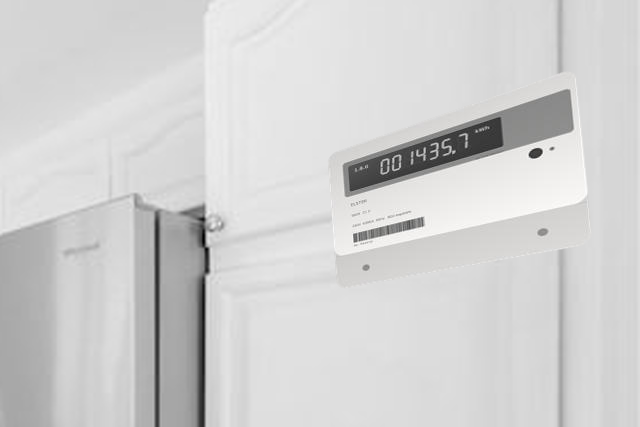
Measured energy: kWh 1435.7
